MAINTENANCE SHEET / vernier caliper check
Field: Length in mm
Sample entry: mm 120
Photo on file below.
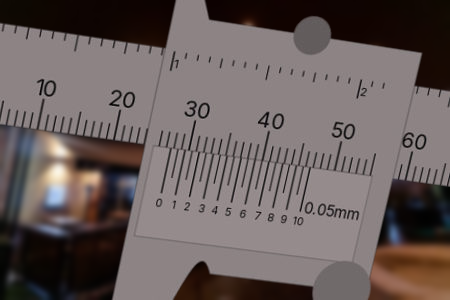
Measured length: mm 27.6
